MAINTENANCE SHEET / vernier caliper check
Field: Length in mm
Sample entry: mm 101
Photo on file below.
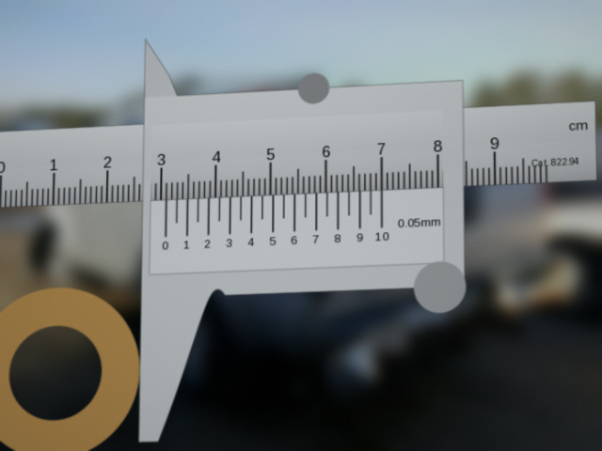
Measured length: mm 31.0
